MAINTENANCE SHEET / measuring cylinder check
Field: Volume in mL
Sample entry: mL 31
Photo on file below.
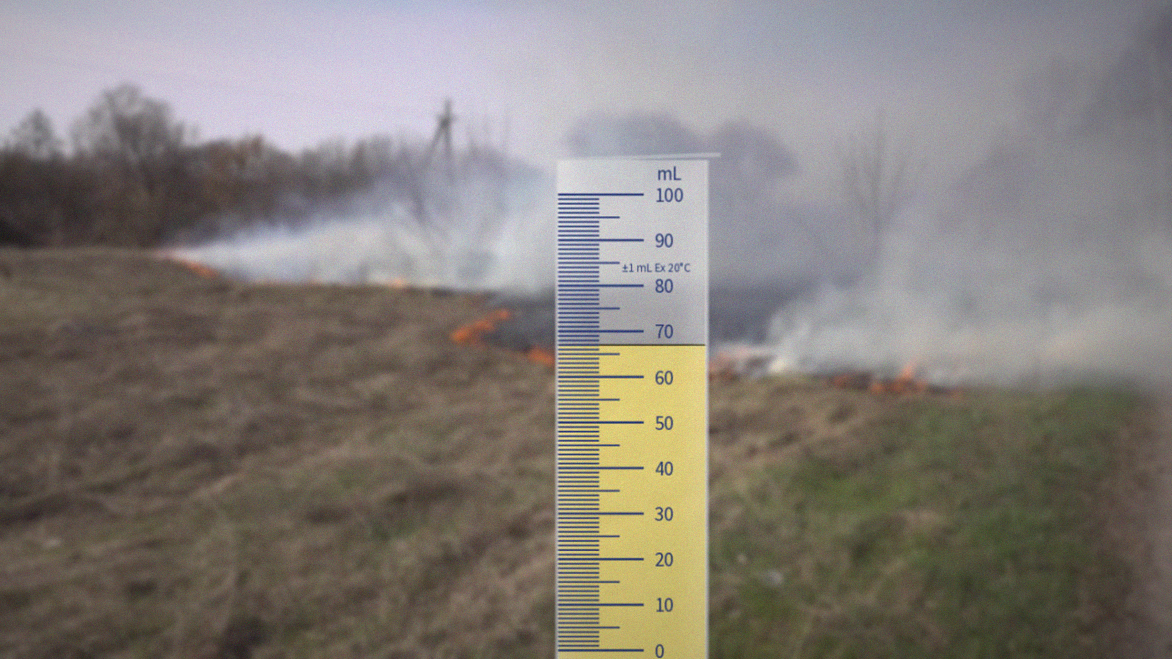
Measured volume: mL 67
